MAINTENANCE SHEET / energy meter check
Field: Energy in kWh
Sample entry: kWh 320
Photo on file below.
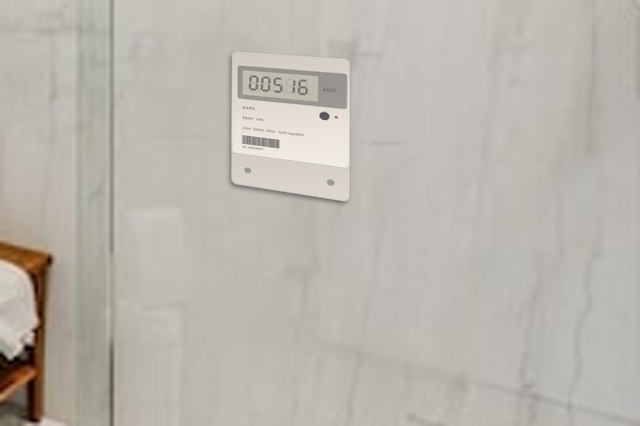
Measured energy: kWh 516
